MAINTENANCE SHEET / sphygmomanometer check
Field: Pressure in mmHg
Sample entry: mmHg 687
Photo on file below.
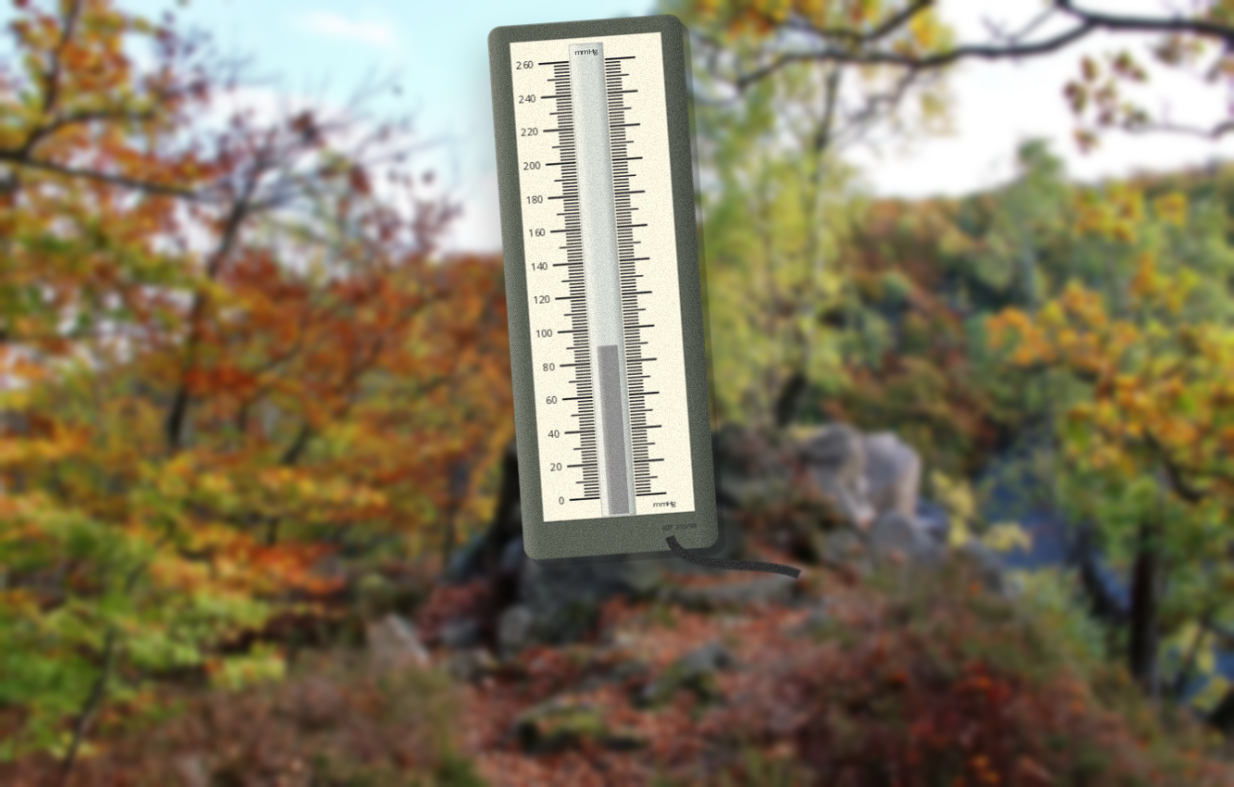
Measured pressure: mmHg 90
